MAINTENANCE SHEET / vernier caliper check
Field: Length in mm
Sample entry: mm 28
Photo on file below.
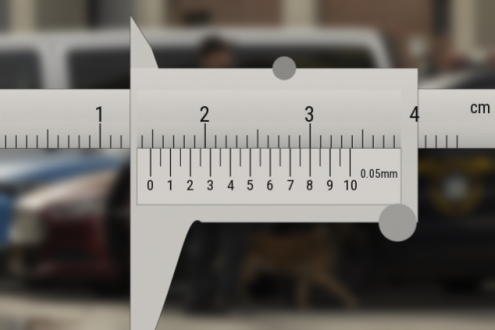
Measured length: mm 14.8
